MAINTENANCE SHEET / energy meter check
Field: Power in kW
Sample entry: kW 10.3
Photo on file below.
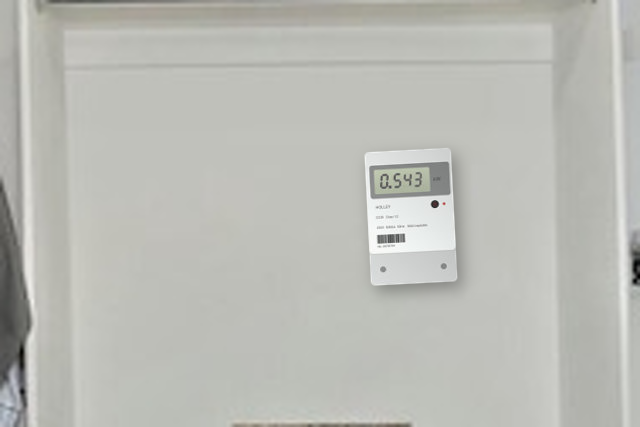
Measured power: kW 0.543
